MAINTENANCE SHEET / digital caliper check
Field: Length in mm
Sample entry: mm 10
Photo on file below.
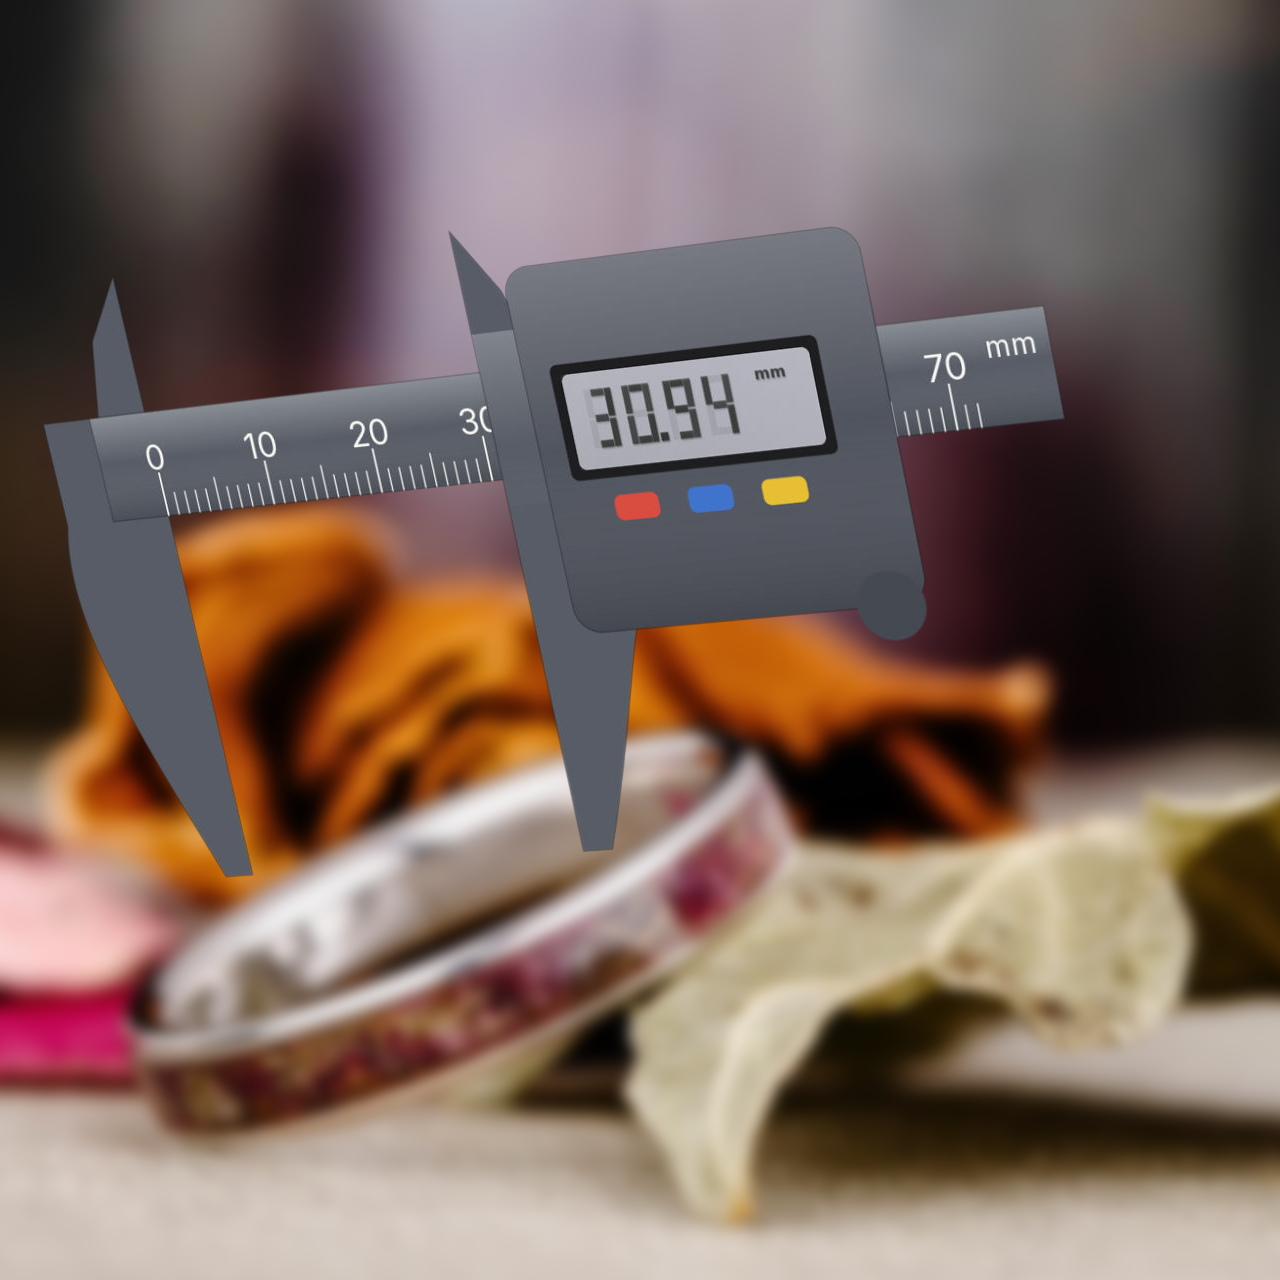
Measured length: mm 30.94
